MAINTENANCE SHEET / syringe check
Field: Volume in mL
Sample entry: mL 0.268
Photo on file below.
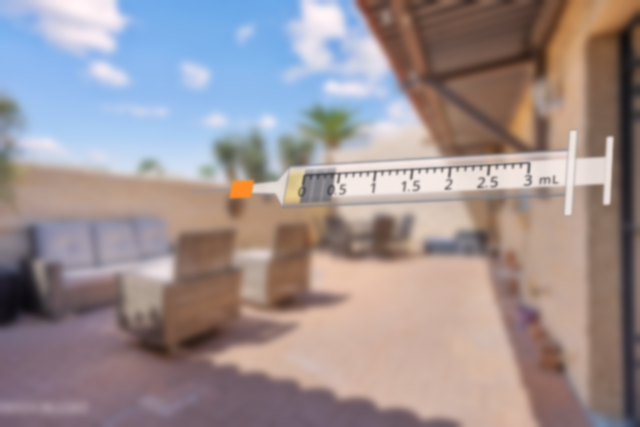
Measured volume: mL 0
